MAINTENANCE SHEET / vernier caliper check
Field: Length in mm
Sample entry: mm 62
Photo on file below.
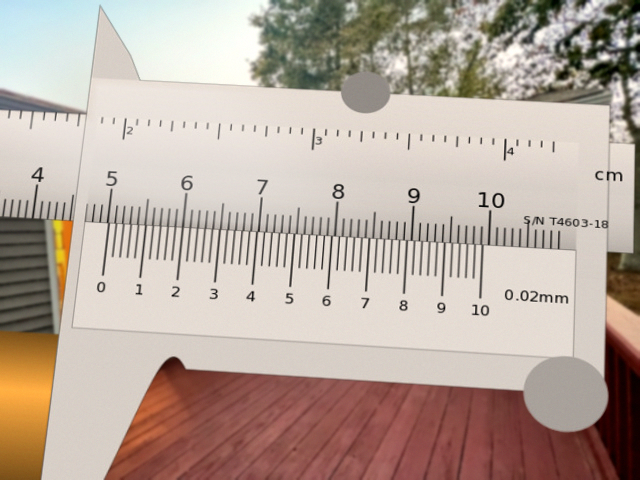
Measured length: mm 50.2
